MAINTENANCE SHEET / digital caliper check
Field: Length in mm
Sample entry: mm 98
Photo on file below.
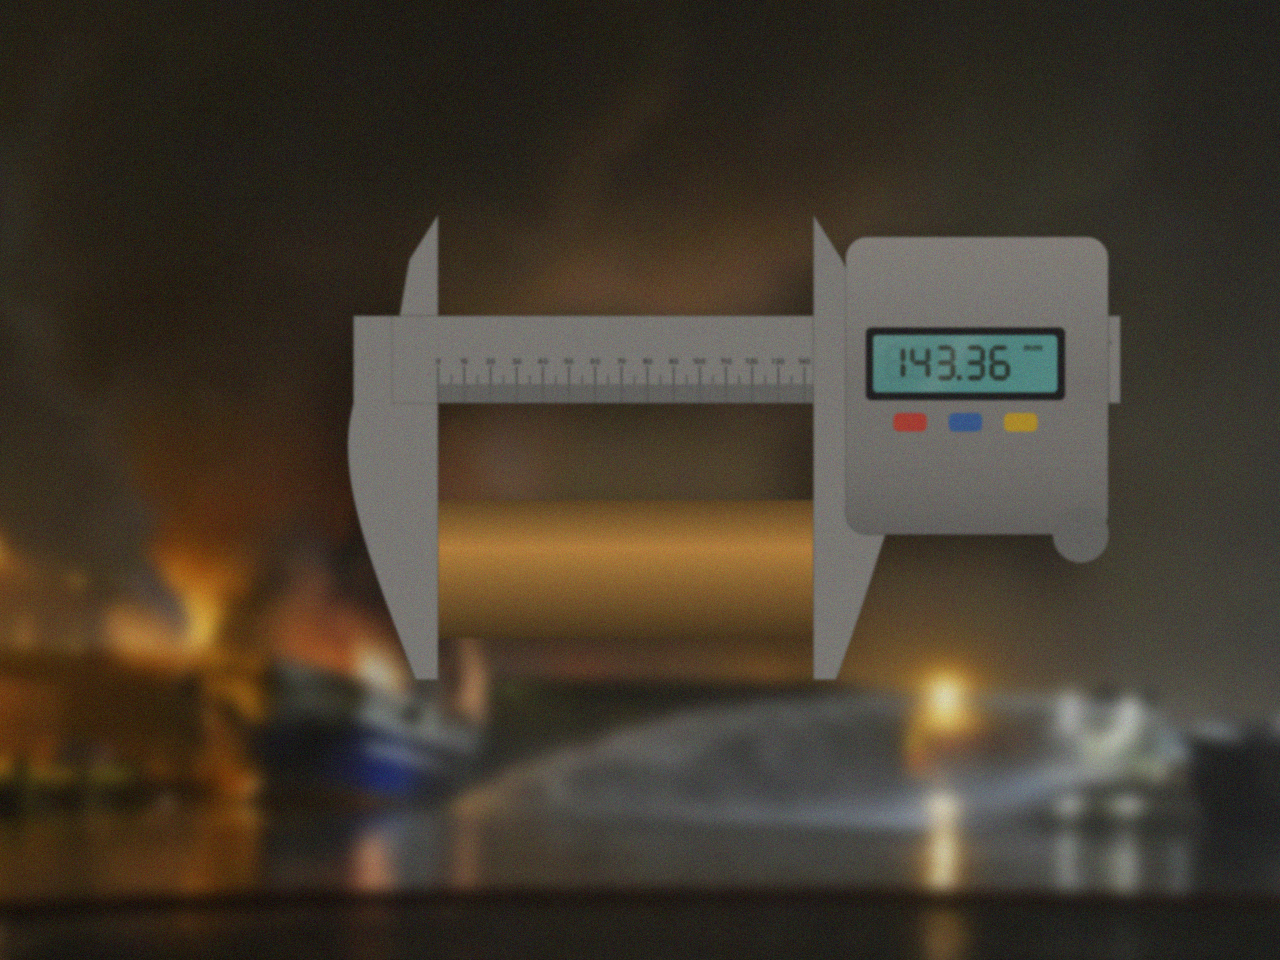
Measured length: mm 143.36
